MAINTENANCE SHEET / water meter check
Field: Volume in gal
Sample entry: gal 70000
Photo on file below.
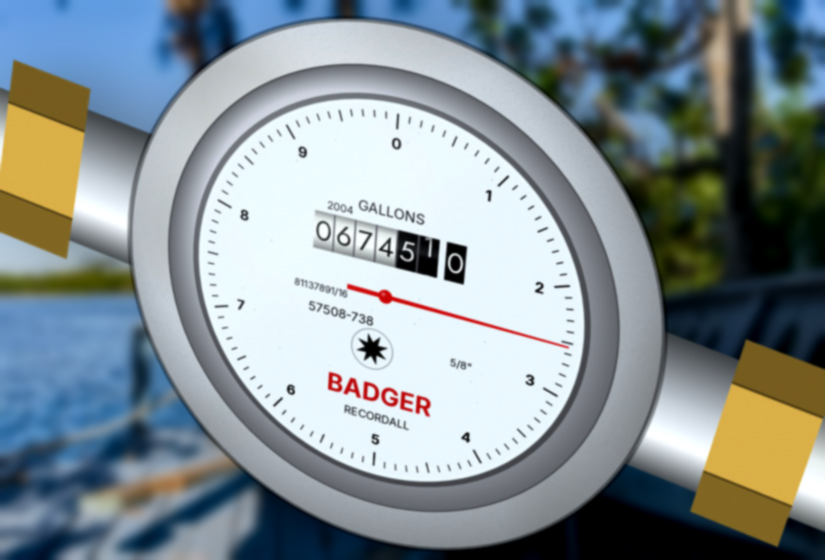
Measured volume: gal 674512.5
